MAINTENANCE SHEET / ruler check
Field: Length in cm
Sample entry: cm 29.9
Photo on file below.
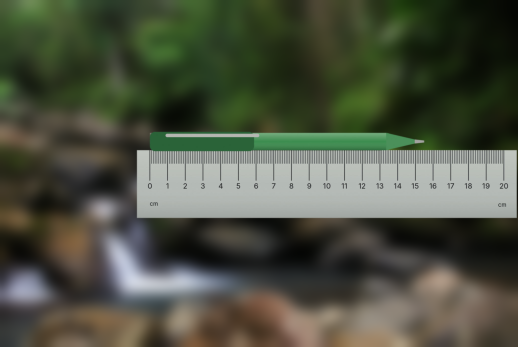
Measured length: cm 15.5
